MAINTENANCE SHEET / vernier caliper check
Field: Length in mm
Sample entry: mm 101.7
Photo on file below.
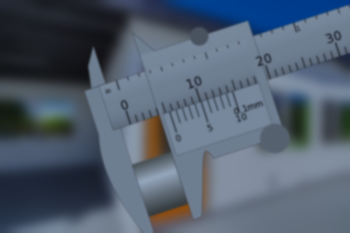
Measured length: mm 5.6
